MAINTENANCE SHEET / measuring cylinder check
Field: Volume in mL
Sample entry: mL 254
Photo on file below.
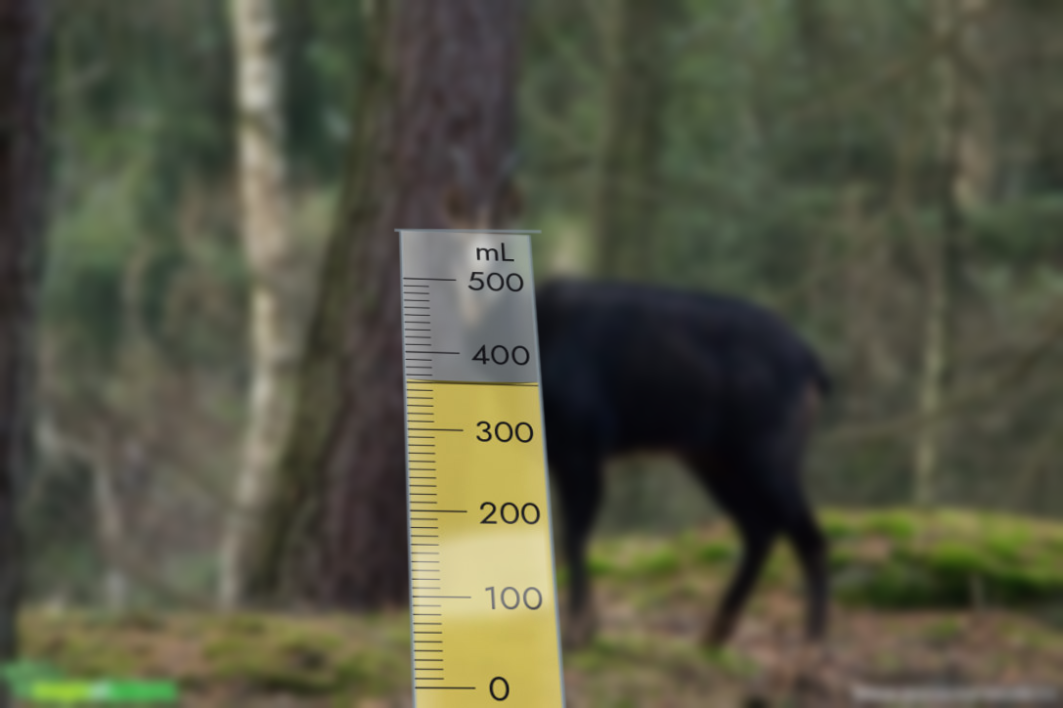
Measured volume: mL 360
